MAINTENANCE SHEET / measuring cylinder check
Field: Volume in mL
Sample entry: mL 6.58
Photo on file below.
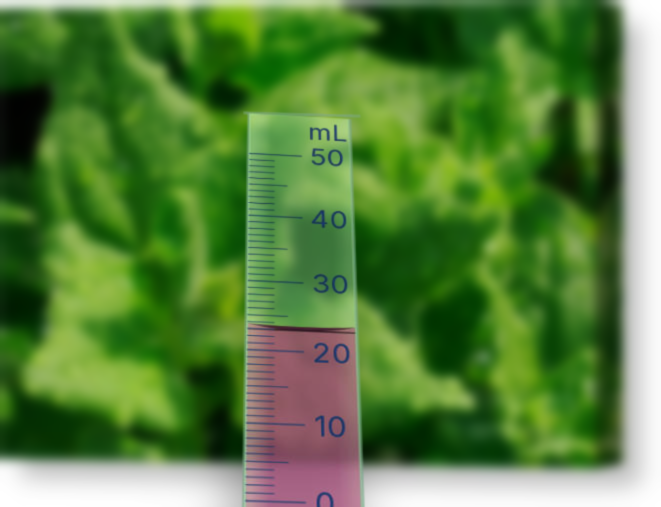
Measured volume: mL 23
